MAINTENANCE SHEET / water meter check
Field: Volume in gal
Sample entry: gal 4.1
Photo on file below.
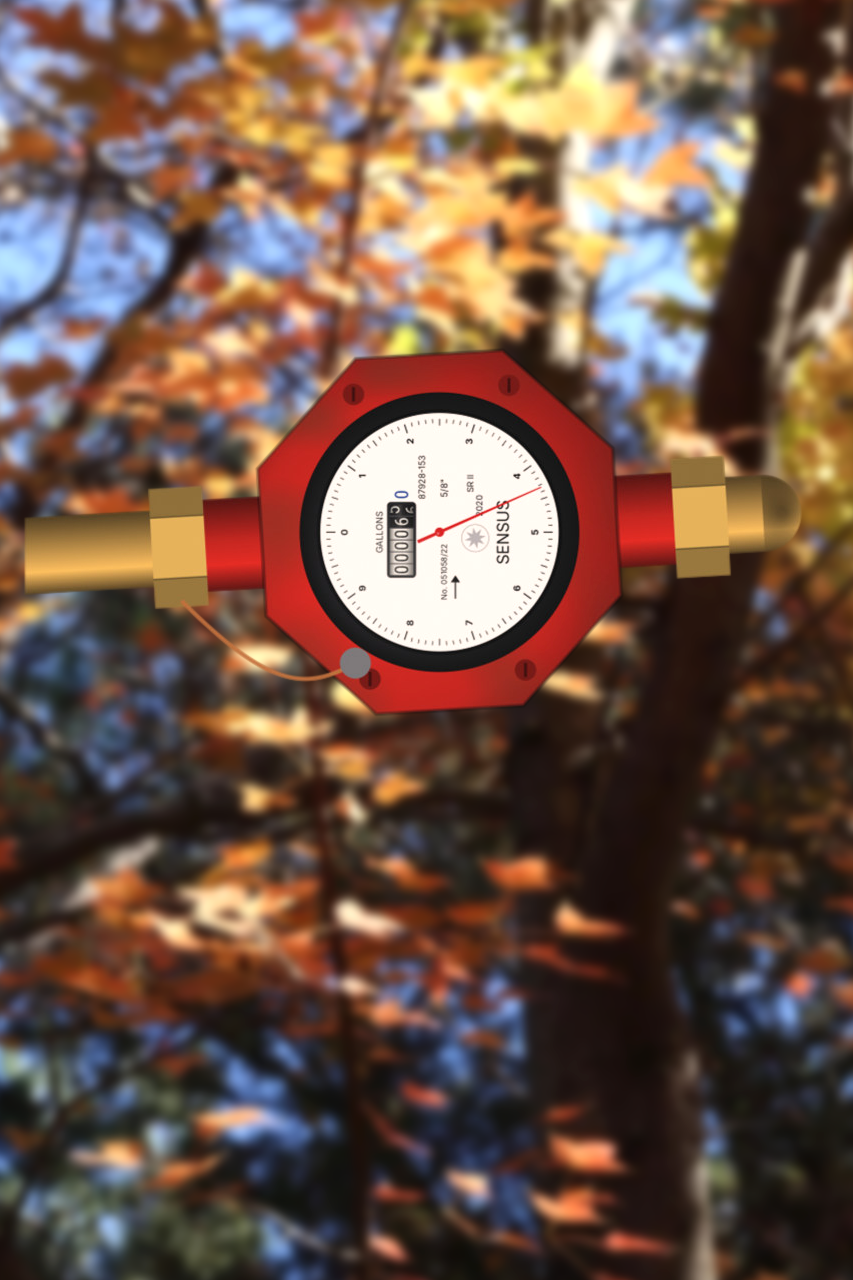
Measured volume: gal 654.3
